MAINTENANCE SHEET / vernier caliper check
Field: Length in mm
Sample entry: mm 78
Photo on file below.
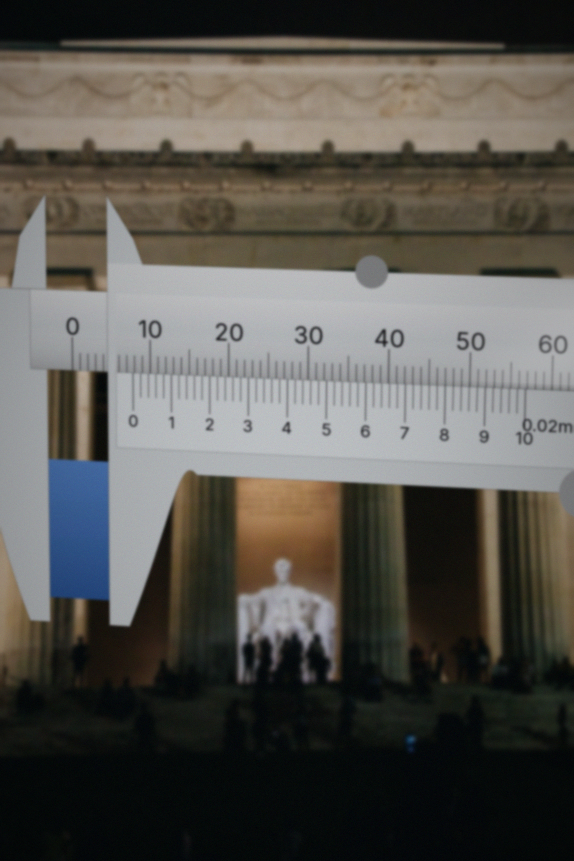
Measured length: mm 7.8
